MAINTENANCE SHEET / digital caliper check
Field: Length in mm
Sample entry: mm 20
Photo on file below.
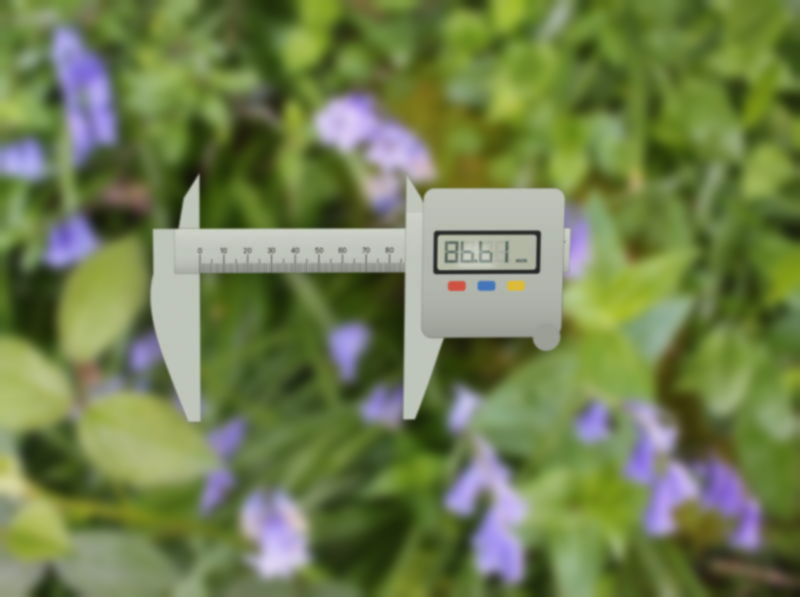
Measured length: mm 86.61
